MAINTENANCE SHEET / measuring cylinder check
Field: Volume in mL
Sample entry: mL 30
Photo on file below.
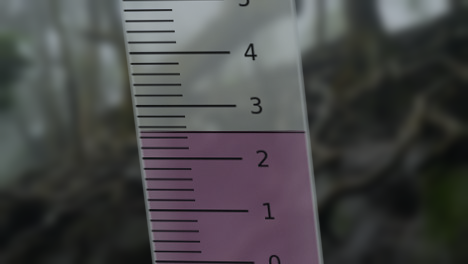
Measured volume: mL 2.5
